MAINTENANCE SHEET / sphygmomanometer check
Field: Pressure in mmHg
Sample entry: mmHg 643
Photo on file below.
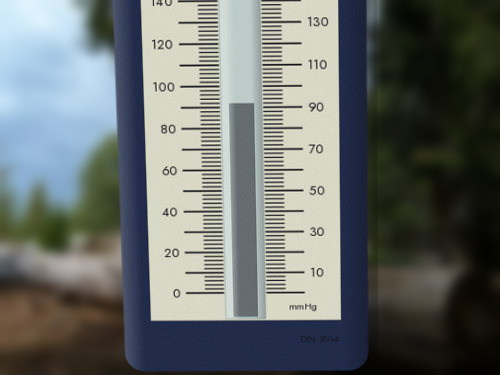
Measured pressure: mmHg 92
